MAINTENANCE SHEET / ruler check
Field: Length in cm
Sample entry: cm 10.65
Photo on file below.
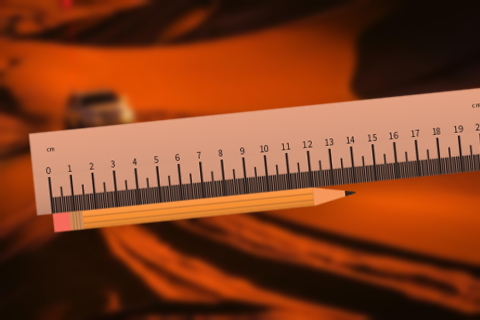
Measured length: cm 14
